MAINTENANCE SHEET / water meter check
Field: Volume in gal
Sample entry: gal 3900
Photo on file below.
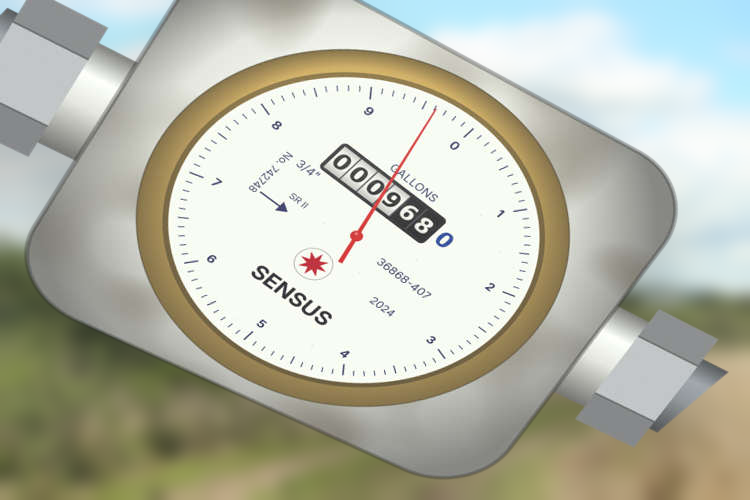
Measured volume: gal 9679.6
